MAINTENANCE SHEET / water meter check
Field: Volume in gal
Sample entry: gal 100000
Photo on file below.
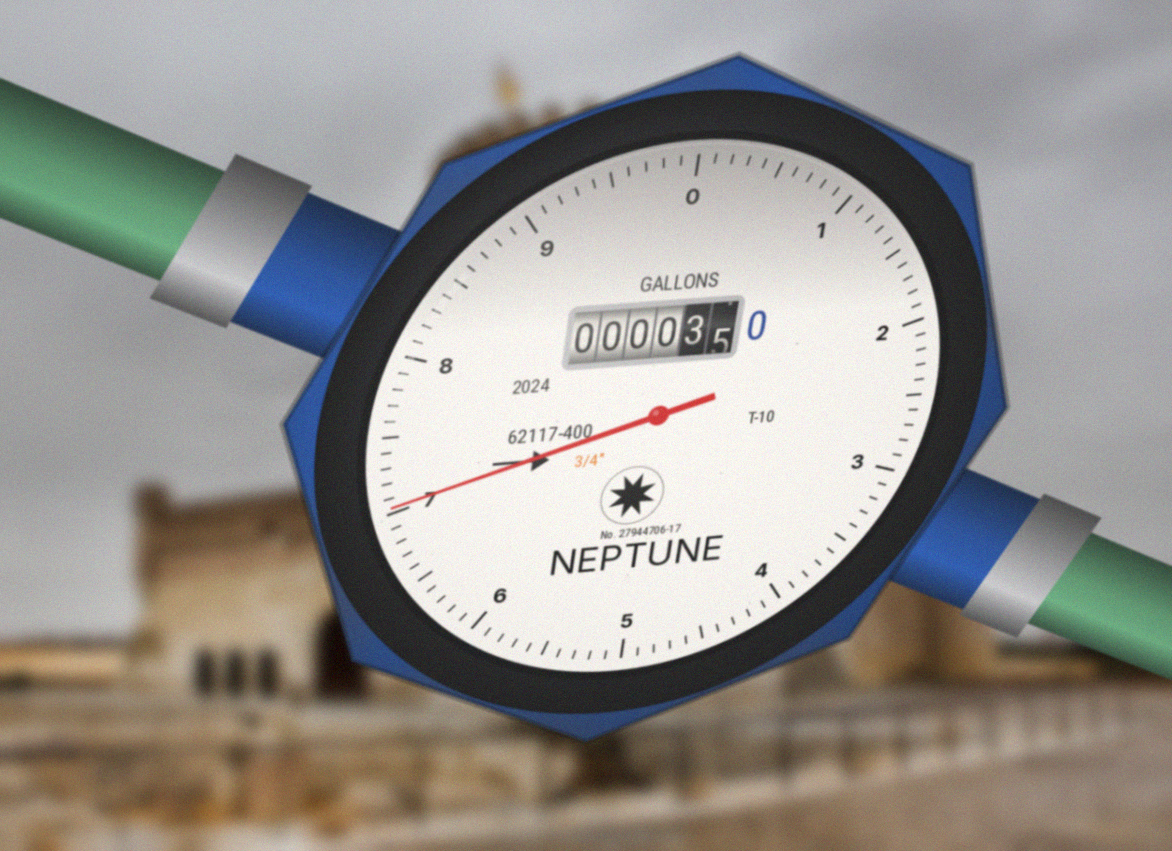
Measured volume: gal 347.0
